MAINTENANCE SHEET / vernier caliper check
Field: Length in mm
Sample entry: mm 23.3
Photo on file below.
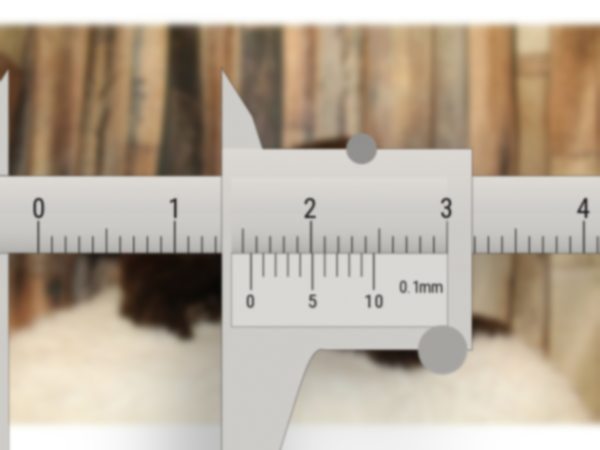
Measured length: mm 15.6
